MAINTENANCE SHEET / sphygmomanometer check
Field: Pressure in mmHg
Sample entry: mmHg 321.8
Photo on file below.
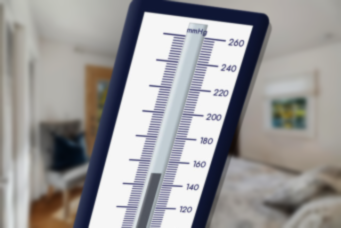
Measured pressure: mmHg 150
